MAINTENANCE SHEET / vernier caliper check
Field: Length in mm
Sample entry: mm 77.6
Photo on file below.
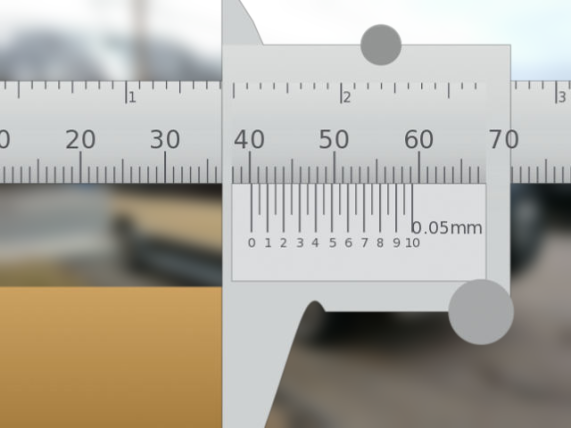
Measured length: mm 40.2
